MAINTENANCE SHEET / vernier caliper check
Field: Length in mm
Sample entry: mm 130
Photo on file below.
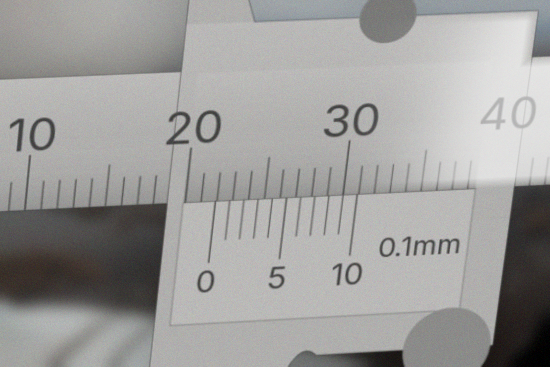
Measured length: mm 21.9
